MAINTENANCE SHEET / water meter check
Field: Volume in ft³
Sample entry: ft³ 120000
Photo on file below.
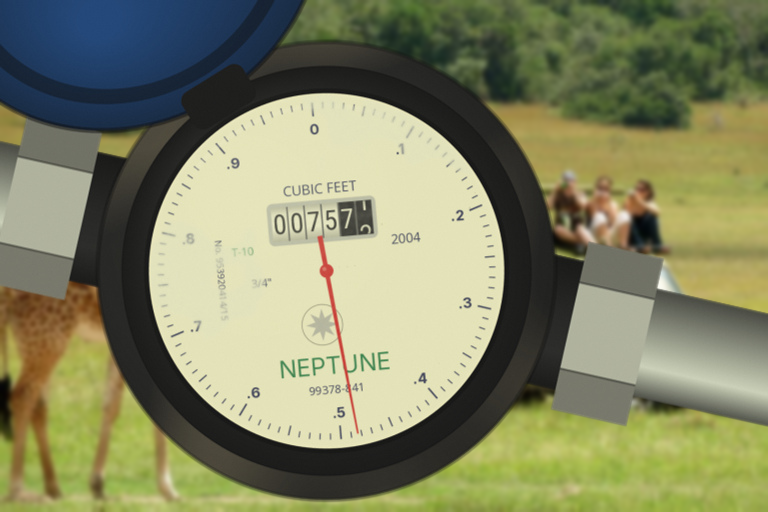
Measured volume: ft³ 7571.48
